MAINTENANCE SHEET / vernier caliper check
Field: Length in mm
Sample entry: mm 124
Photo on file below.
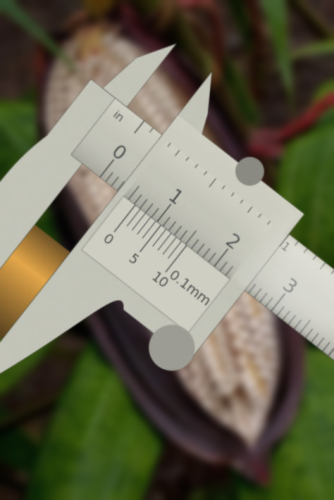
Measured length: mm 6.2
